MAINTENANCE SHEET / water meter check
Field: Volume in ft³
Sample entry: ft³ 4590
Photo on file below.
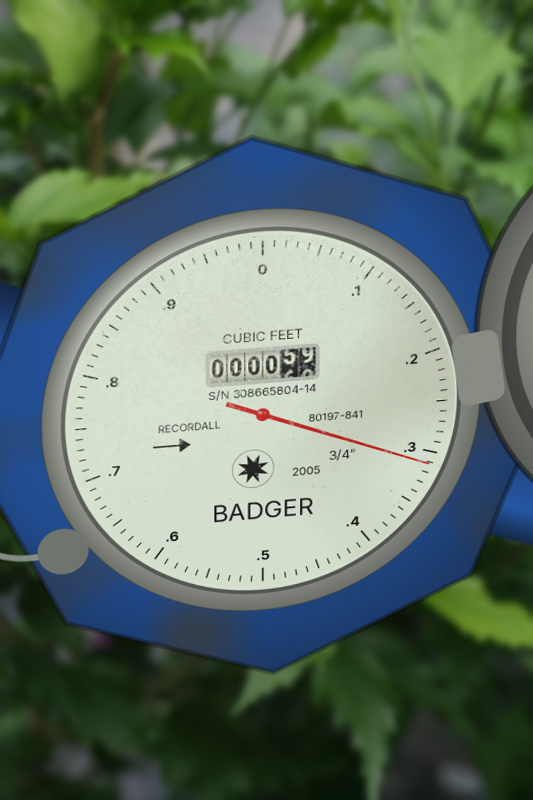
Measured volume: ft³ 59.31
